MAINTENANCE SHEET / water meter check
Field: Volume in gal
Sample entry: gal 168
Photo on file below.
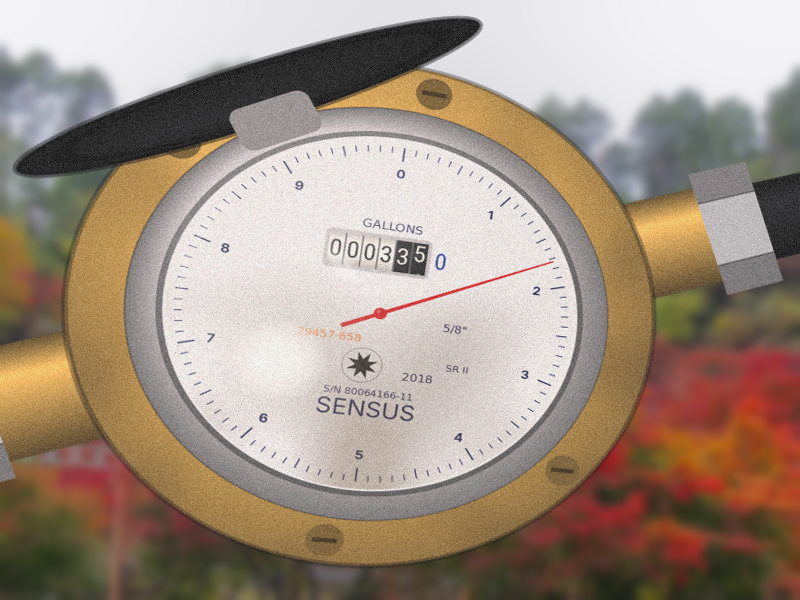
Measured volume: gal 3351.7
